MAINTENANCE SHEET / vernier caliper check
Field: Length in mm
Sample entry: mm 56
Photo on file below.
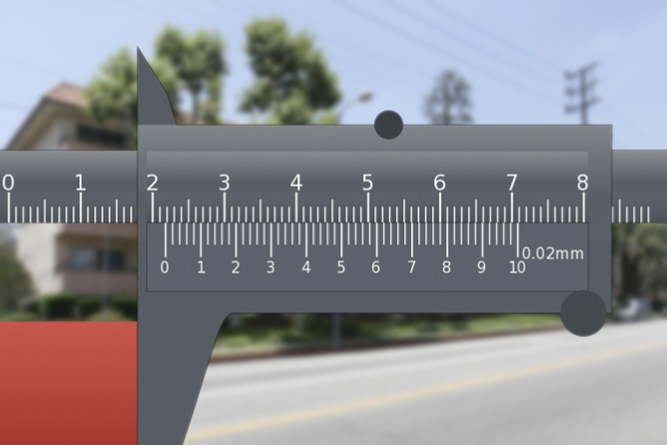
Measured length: mm 21.8
